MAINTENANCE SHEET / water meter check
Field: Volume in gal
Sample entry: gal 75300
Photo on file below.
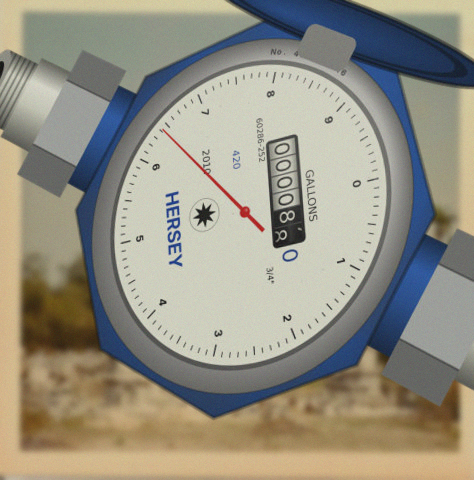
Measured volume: gal 876.4
